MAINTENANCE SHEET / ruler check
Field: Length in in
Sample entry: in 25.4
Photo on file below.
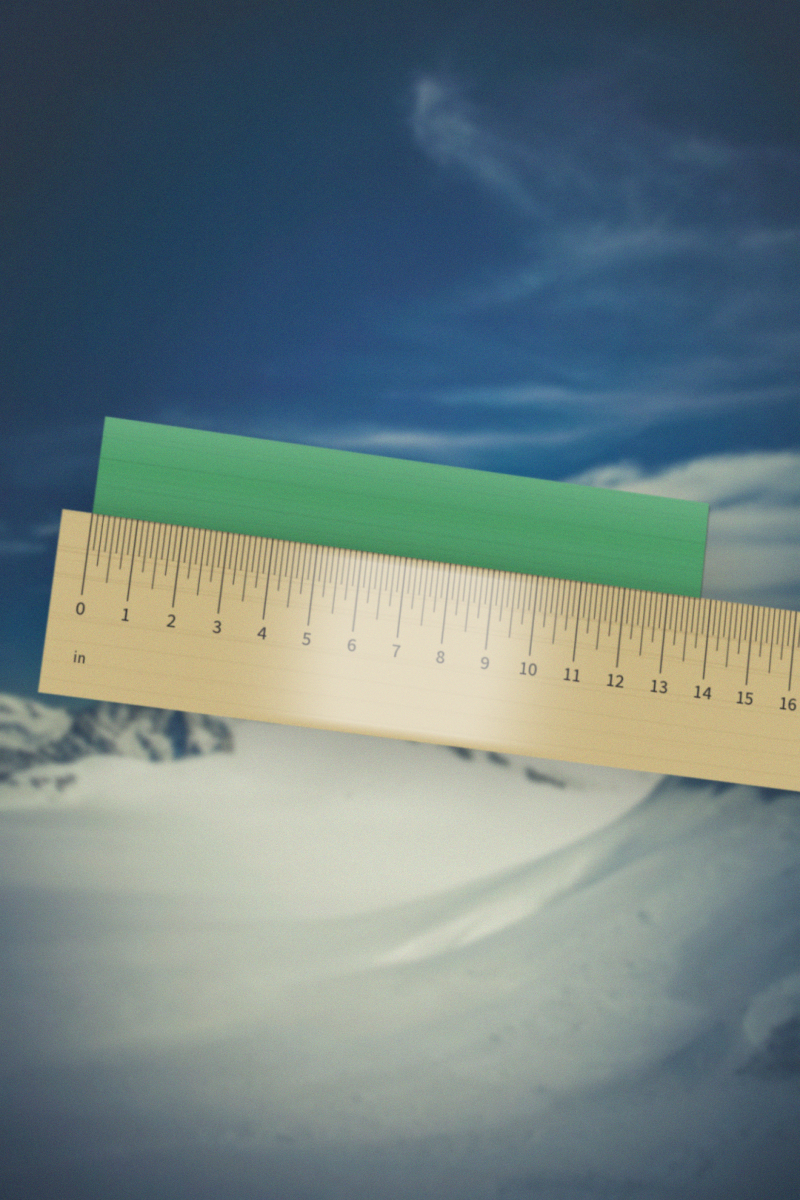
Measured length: in 13.75
